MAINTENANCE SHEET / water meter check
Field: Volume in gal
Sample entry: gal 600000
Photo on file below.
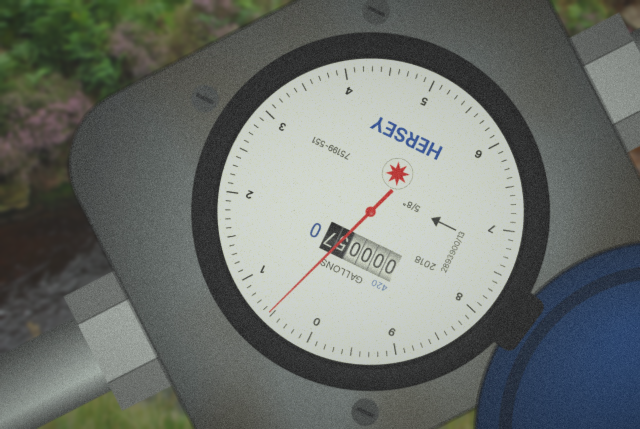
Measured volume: gal 570.5
